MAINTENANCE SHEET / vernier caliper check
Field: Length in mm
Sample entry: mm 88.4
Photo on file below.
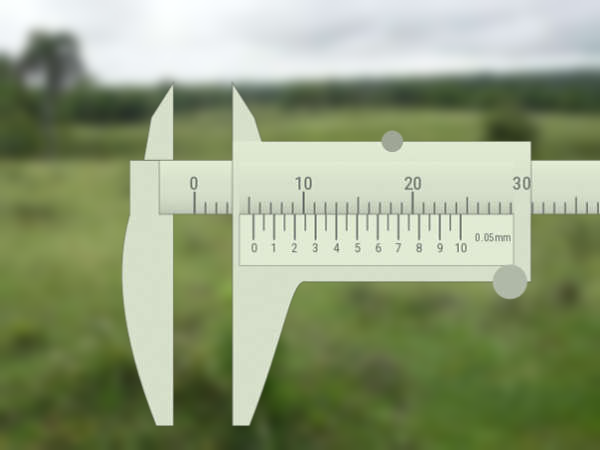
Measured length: mm 5.4
